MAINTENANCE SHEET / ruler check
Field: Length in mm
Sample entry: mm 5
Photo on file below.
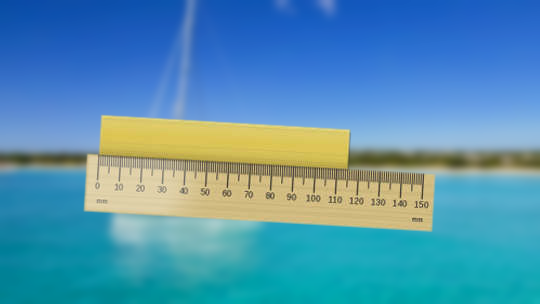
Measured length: mm 115
